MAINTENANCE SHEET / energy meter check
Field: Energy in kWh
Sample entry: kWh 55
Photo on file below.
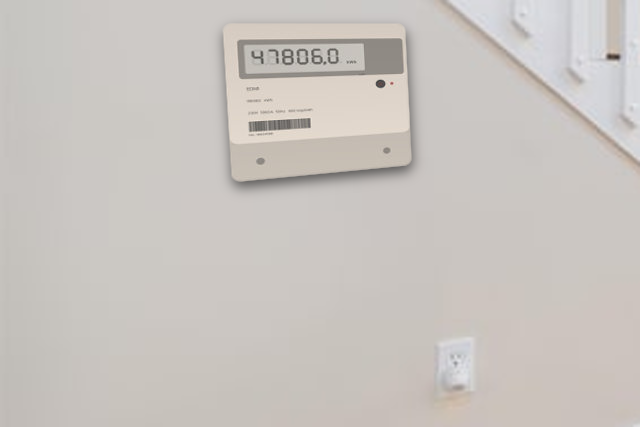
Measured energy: kWh 47806.0
